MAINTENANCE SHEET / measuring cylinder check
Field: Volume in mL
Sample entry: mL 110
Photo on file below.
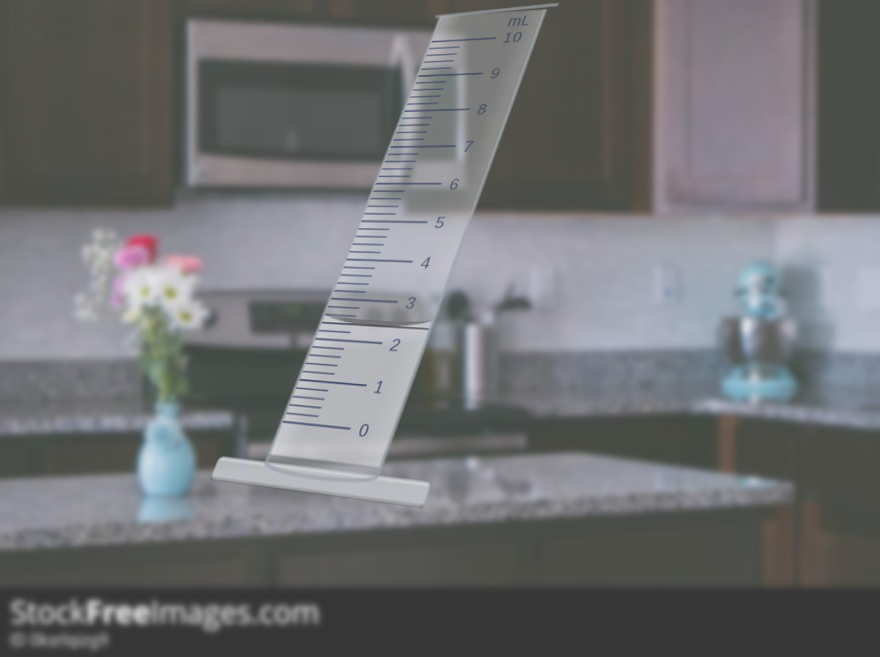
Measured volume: mL 2.4
